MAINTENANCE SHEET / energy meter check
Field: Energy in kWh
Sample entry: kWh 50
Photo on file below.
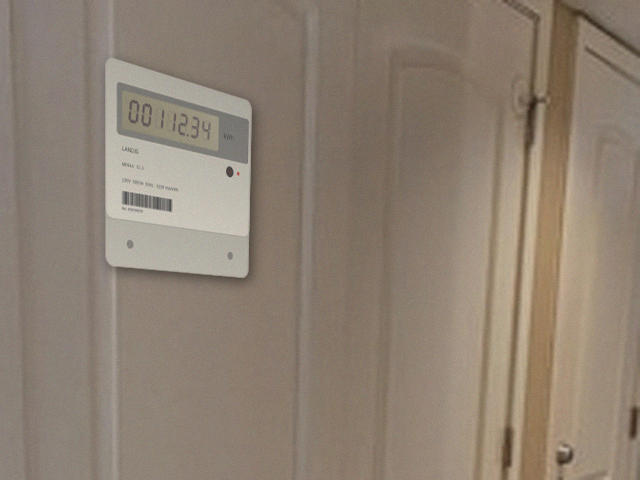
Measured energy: kWh 112.34
